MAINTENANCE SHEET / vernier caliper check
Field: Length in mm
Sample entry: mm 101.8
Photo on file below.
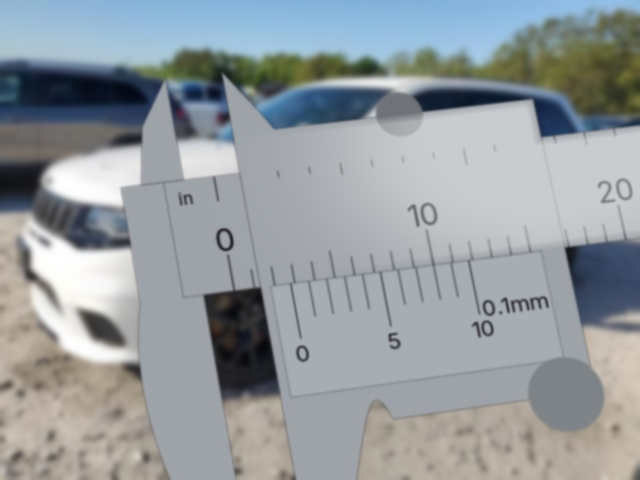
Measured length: mm 2.8
